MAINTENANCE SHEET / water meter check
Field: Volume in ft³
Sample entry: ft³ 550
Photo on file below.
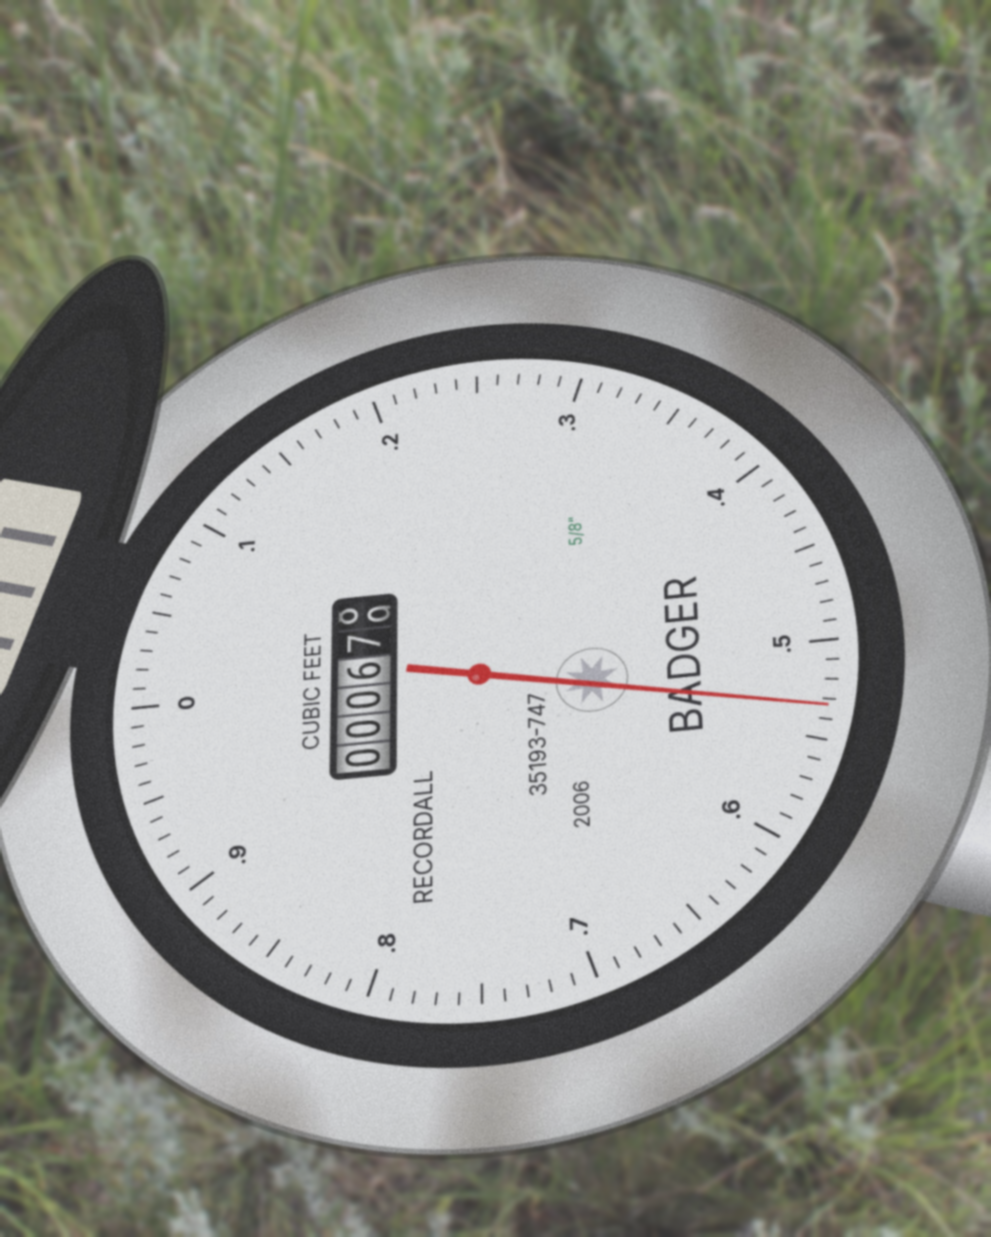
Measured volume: ft³ 678.53
